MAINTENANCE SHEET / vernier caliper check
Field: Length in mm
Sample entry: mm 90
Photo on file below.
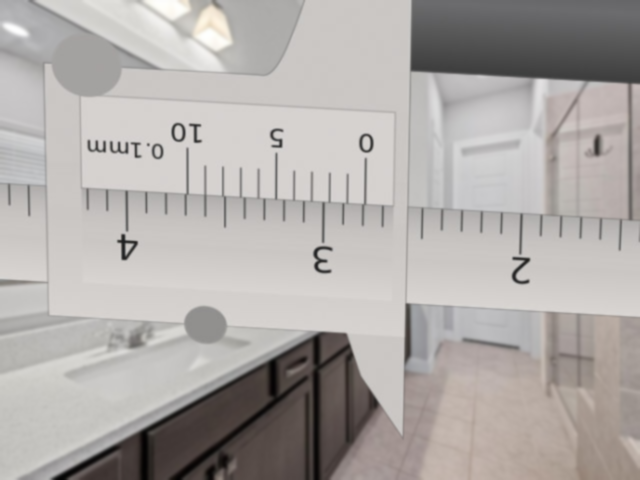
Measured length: mm 27.9
